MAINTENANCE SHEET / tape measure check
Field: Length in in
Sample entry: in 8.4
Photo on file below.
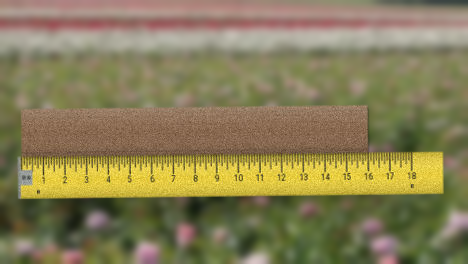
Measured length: in 16
